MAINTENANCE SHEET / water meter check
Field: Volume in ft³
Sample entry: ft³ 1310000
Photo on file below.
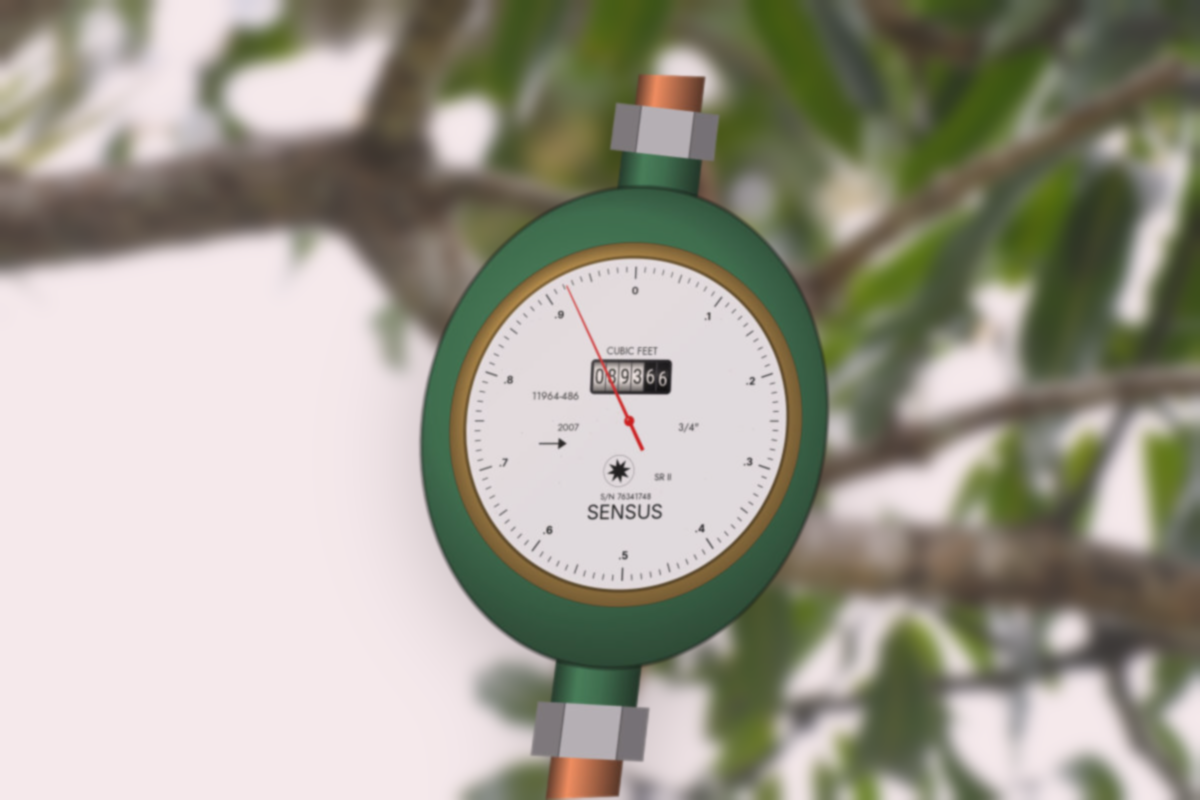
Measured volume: ft³ 89365.92
